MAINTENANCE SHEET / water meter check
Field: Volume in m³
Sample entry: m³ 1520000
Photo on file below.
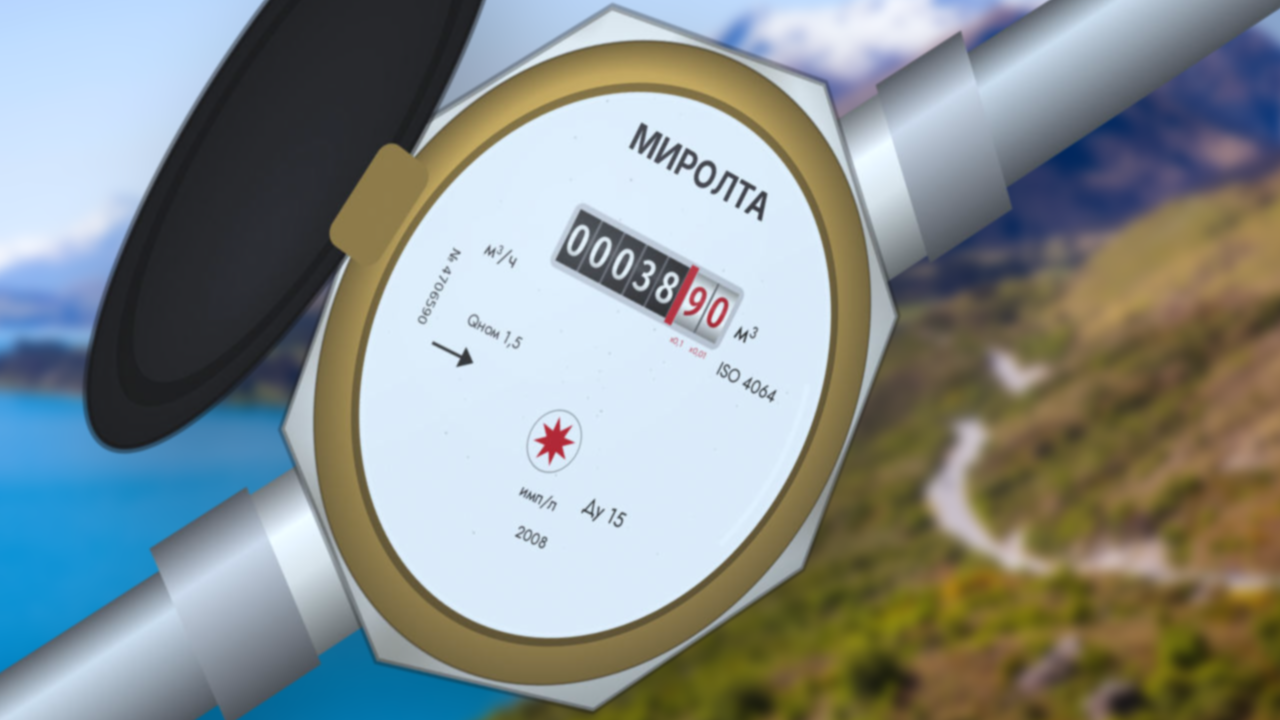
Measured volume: m³ 38.90
